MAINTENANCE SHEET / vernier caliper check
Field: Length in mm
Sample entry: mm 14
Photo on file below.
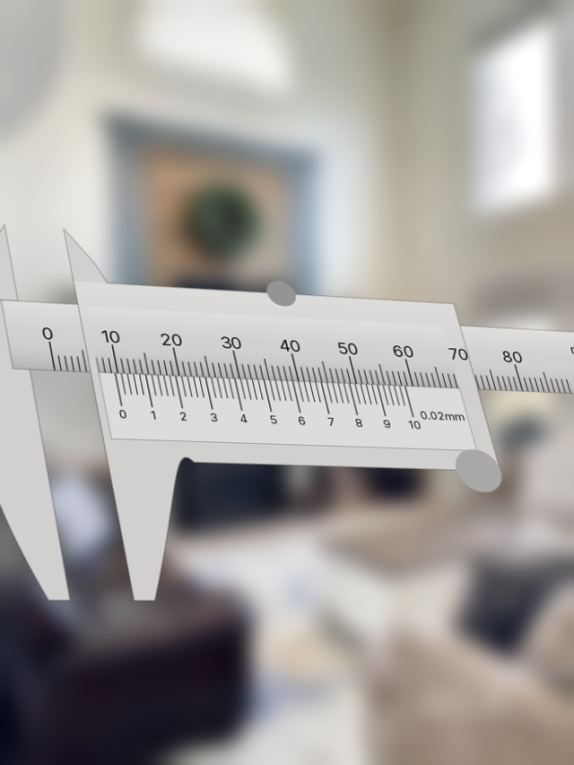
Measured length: mm 9.6
